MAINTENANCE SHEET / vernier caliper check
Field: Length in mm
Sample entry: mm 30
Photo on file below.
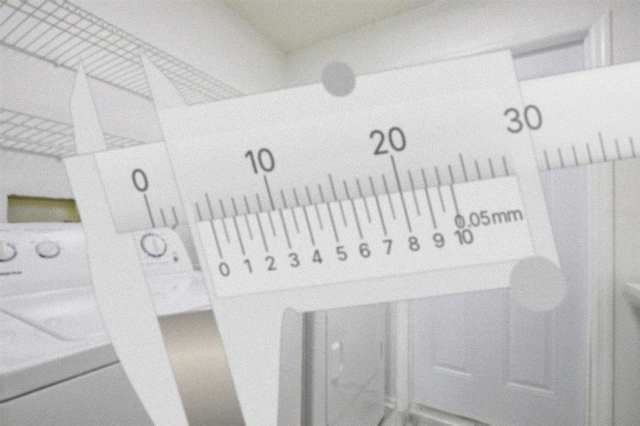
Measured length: mm 4.8
